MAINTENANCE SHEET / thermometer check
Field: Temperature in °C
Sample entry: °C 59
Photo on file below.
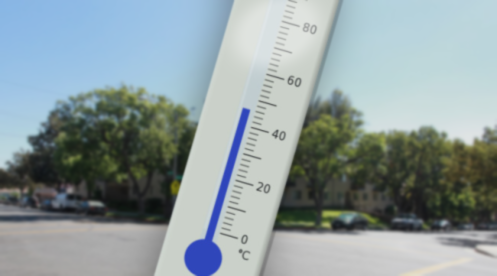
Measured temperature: °C 46
